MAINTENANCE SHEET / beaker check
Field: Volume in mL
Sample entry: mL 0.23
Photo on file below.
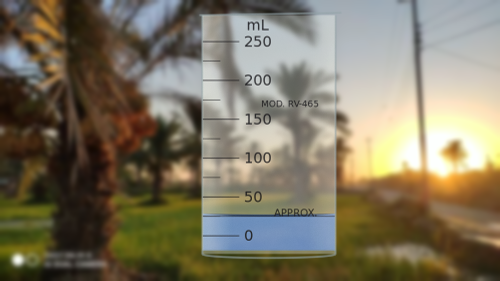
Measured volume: mL 25
